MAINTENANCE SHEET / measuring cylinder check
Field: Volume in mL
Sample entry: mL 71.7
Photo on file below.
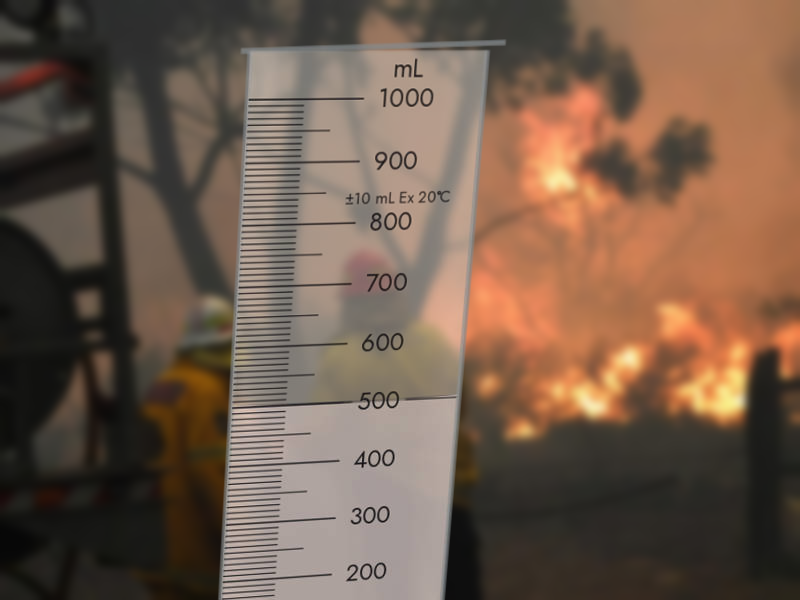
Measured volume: mL 500
